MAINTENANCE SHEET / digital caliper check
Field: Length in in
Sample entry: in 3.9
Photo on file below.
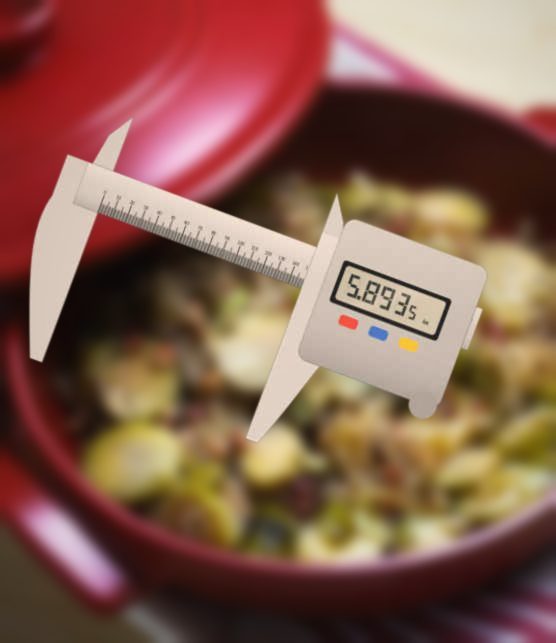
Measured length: in 5.8935
